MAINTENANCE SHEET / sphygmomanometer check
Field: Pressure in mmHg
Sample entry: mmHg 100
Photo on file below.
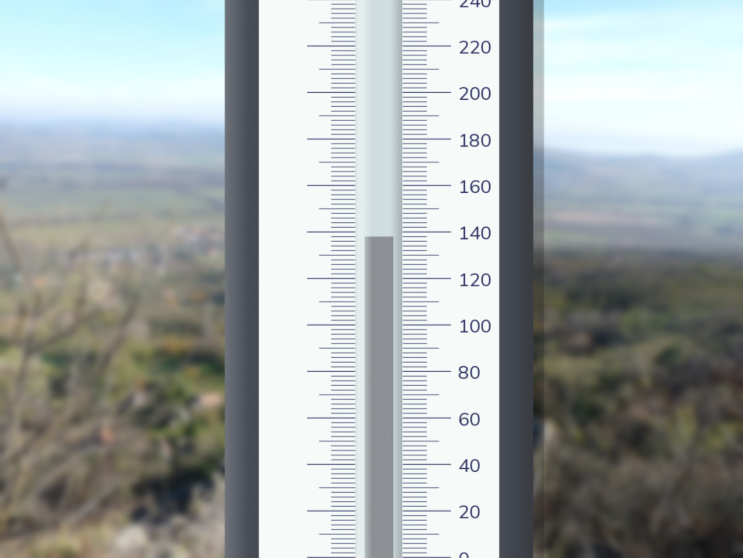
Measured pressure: mmHg 138
